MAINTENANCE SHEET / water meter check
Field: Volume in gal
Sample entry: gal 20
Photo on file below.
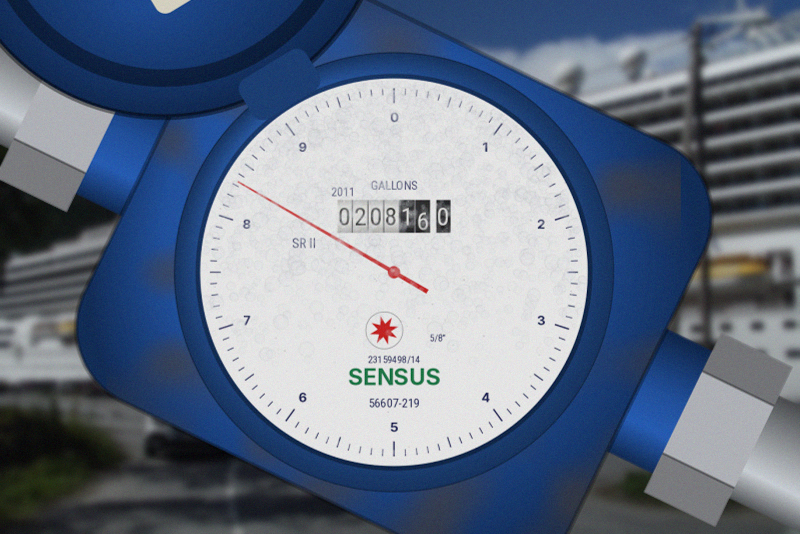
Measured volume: gal 208158.3
